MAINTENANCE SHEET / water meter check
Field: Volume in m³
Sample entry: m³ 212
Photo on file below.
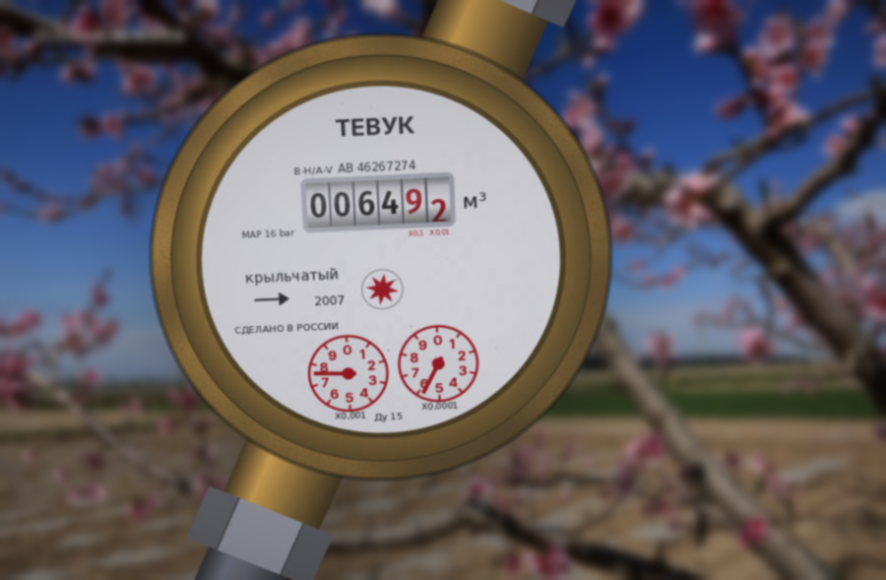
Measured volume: m³ 64.9175
